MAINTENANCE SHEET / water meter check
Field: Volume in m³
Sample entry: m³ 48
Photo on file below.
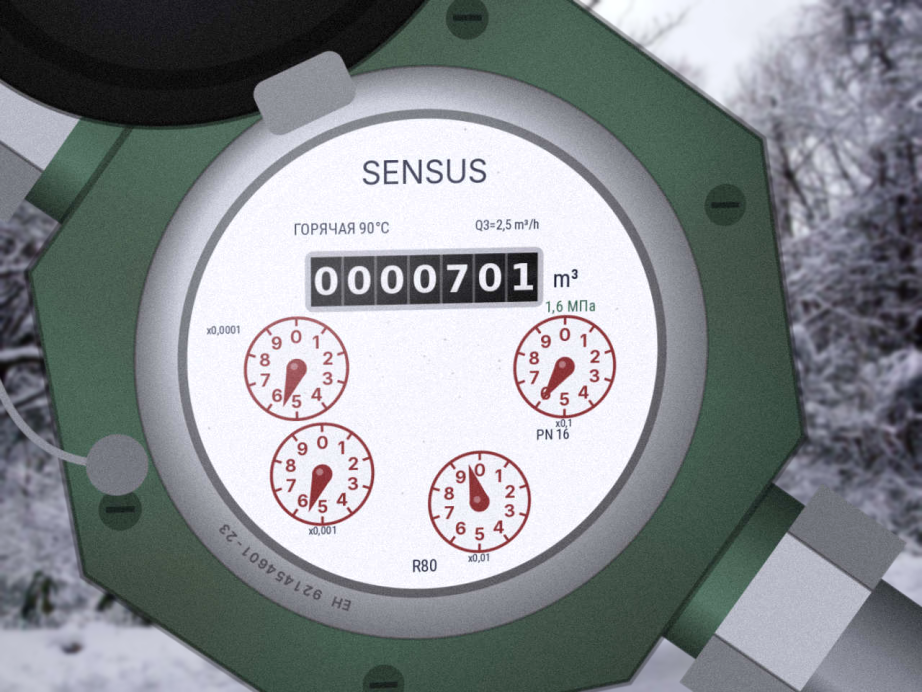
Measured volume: m³ 701.5955
